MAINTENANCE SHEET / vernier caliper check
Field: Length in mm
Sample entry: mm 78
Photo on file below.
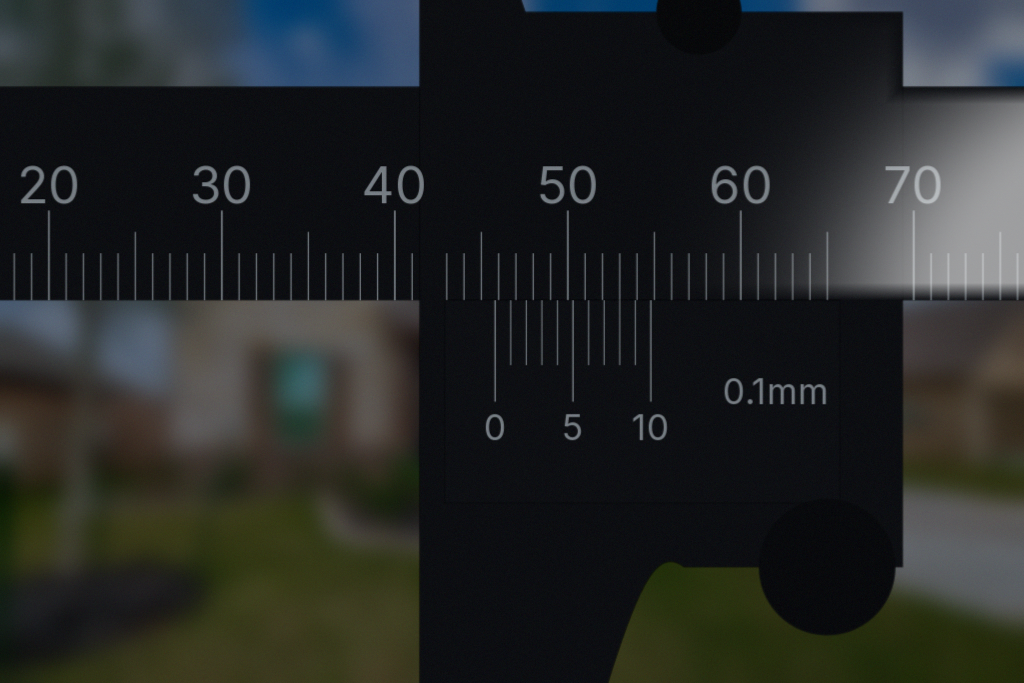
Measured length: mm 45.8
